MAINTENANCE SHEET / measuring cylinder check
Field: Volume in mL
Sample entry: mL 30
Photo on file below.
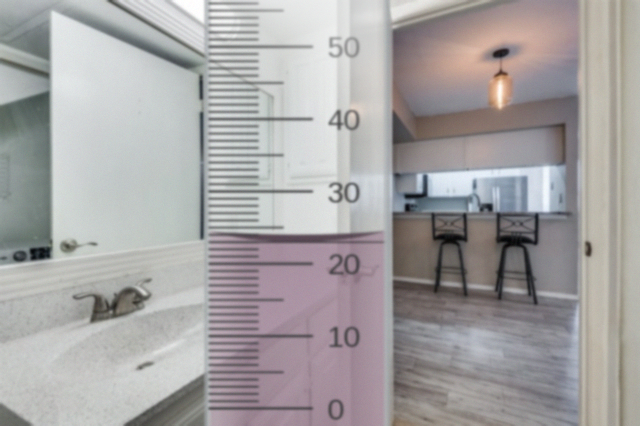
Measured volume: mL 23
